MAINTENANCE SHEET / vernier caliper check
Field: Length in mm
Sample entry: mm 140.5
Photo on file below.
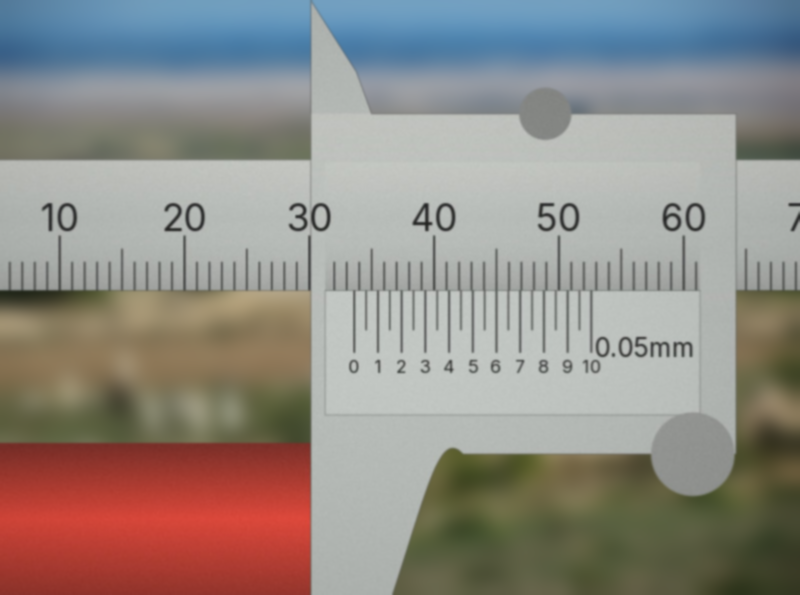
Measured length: mm 33.6
